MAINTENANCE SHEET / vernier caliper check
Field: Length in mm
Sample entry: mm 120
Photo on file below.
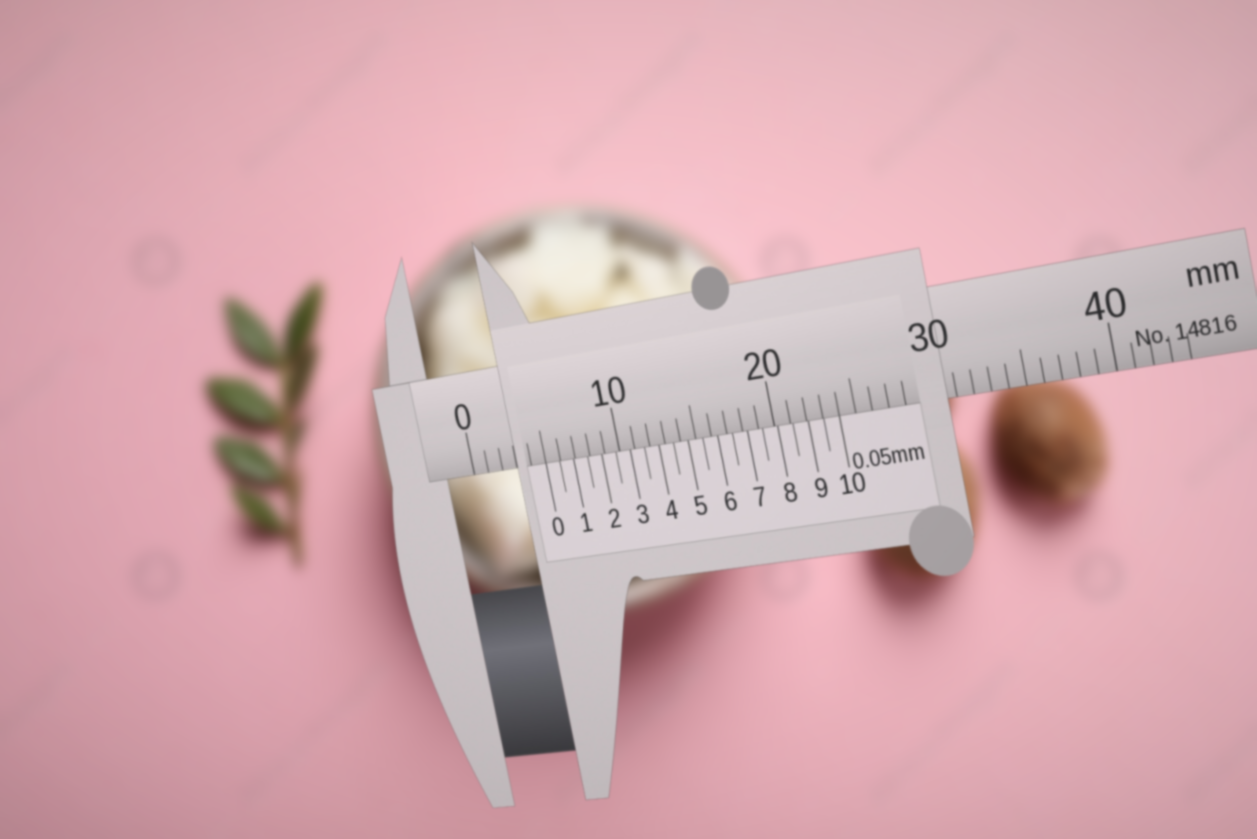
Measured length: mm 5.0
